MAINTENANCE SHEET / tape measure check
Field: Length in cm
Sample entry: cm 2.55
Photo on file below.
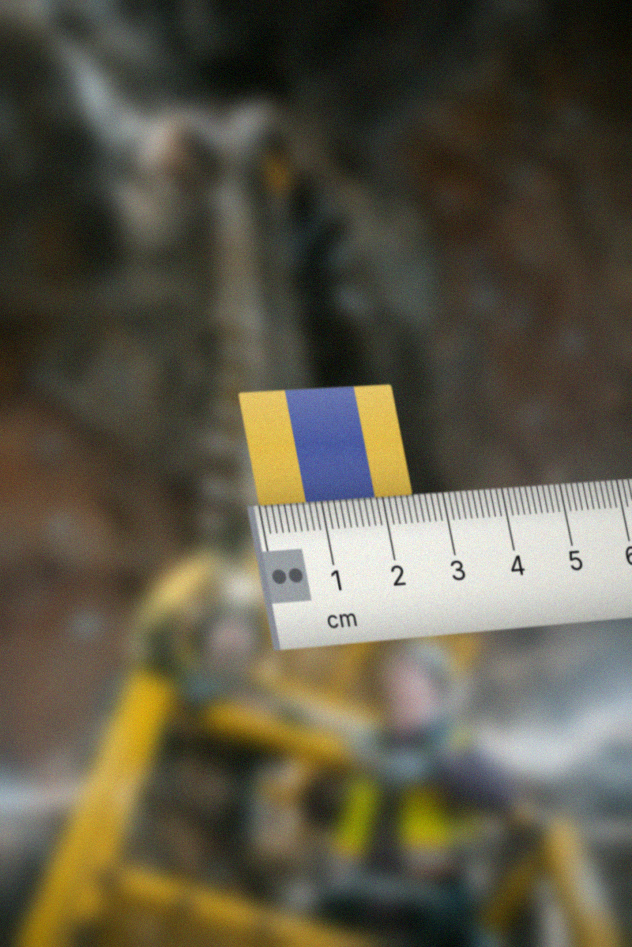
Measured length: cm 2.5
